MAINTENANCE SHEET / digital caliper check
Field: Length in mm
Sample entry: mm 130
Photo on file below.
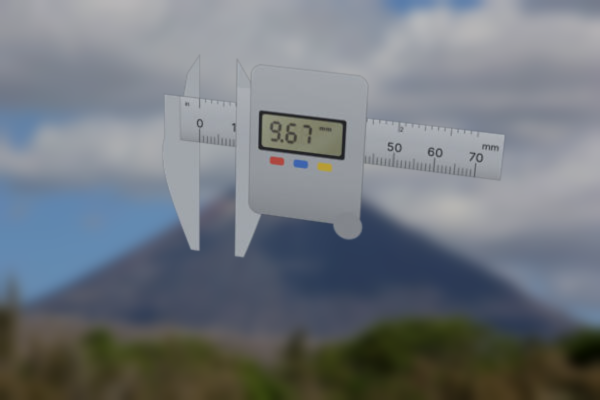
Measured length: mm 9.67
